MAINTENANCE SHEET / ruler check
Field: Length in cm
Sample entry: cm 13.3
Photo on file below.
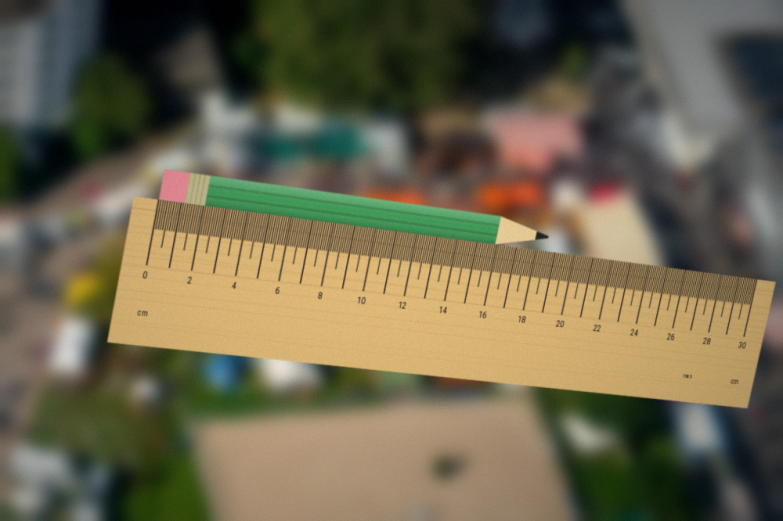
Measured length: cm 18.5
